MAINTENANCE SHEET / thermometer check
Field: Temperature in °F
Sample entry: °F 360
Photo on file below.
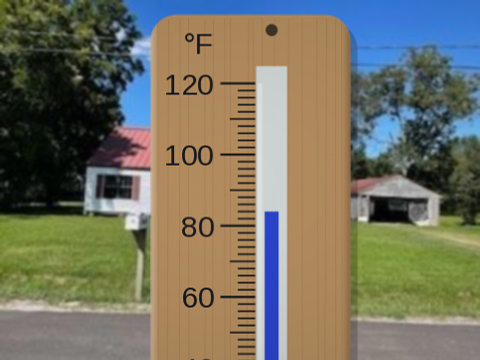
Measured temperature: °F 84
